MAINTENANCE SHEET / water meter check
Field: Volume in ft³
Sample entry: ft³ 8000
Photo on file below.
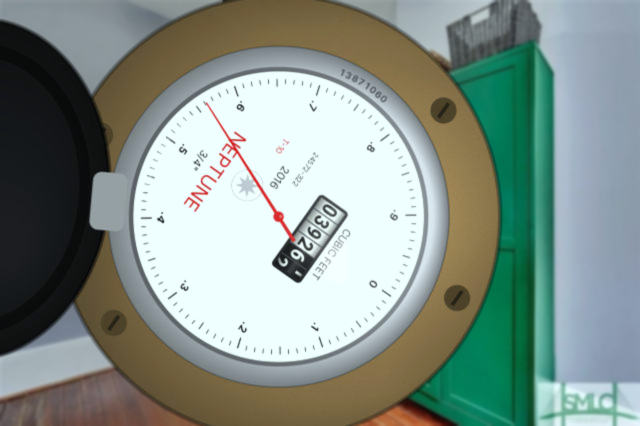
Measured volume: ft³ 39261.56
